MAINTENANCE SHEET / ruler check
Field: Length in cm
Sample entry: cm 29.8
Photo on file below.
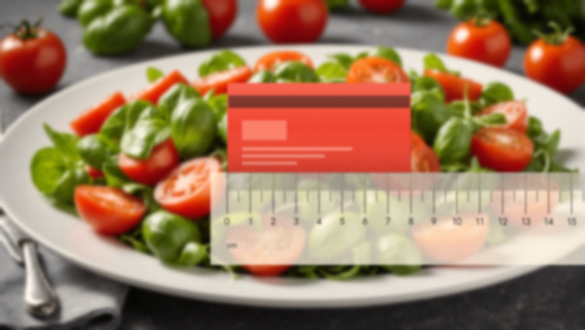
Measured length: cm 8
